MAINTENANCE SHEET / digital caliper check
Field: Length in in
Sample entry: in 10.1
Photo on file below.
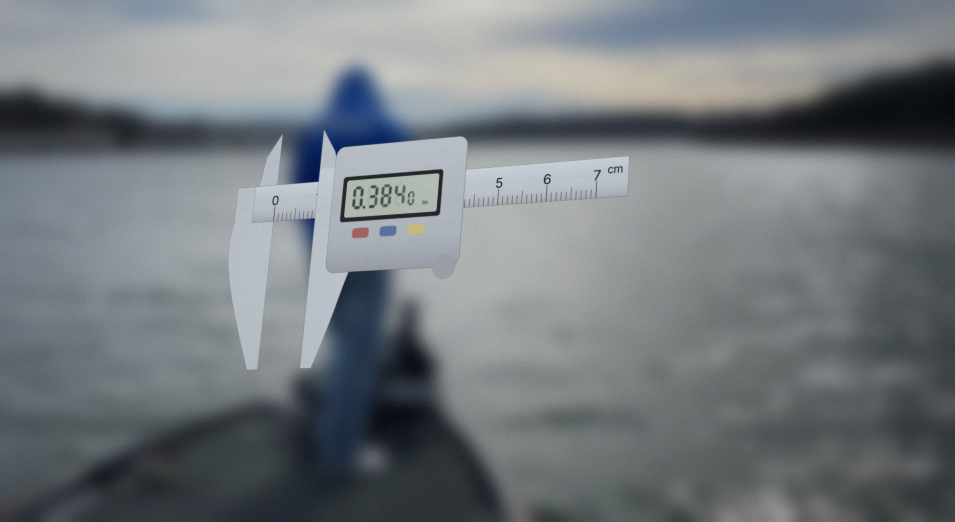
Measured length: in 0.3840
